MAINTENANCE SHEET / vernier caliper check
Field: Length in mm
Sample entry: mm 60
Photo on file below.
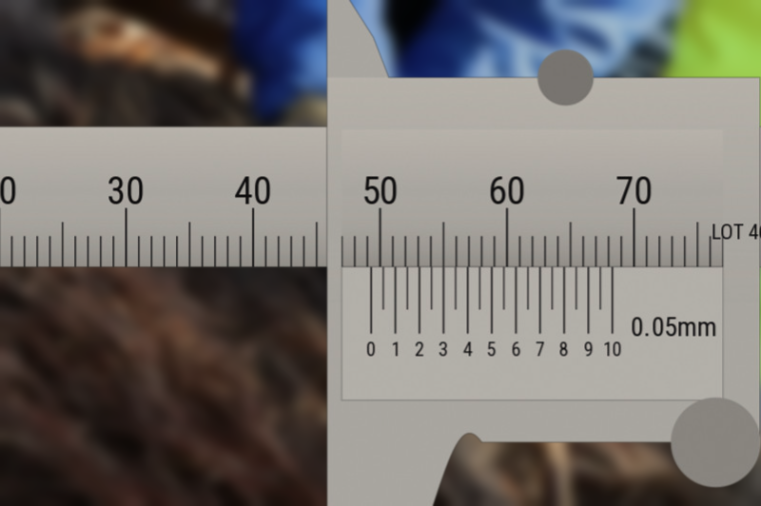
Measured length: mm 49.3
